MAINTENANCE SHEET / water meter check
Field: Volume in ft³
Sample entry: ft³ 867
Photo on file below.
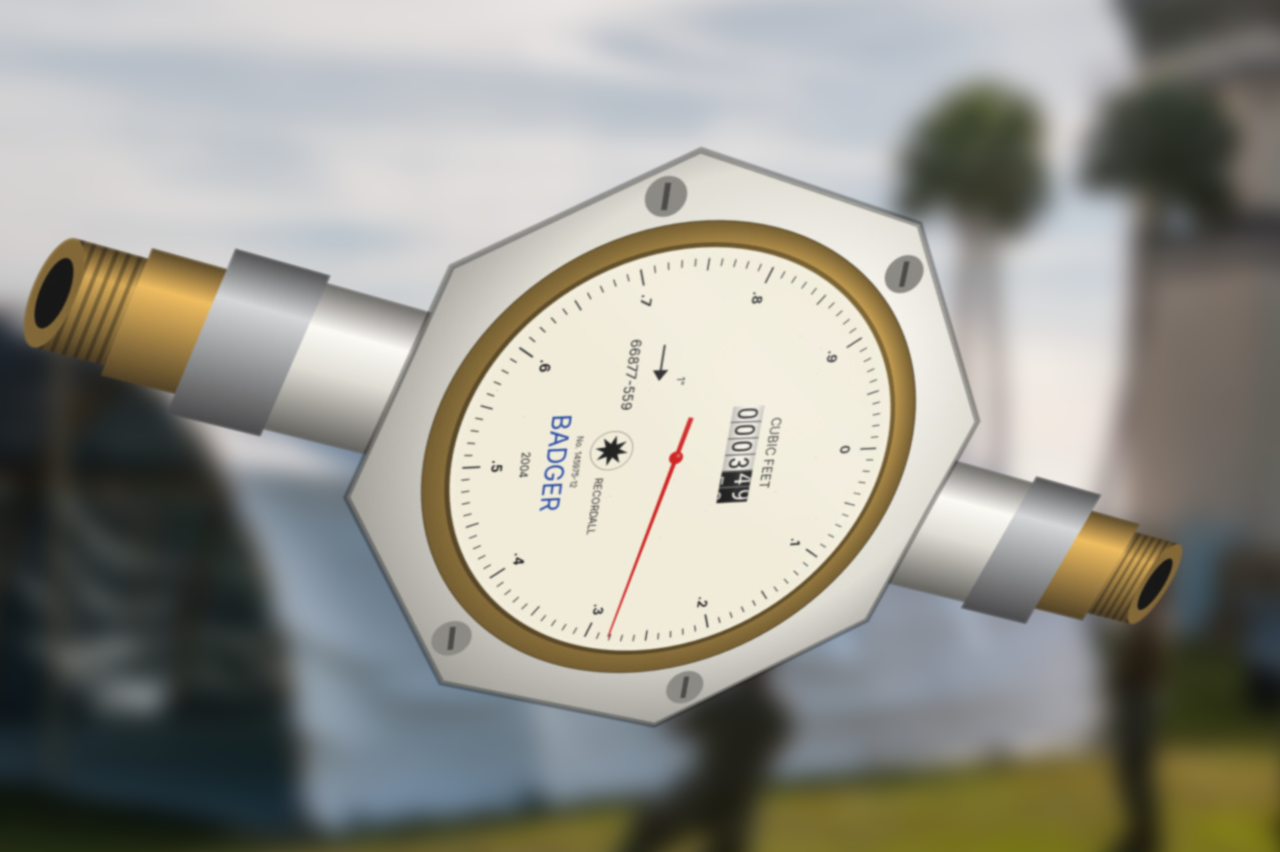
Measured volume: ft³ 349.28
